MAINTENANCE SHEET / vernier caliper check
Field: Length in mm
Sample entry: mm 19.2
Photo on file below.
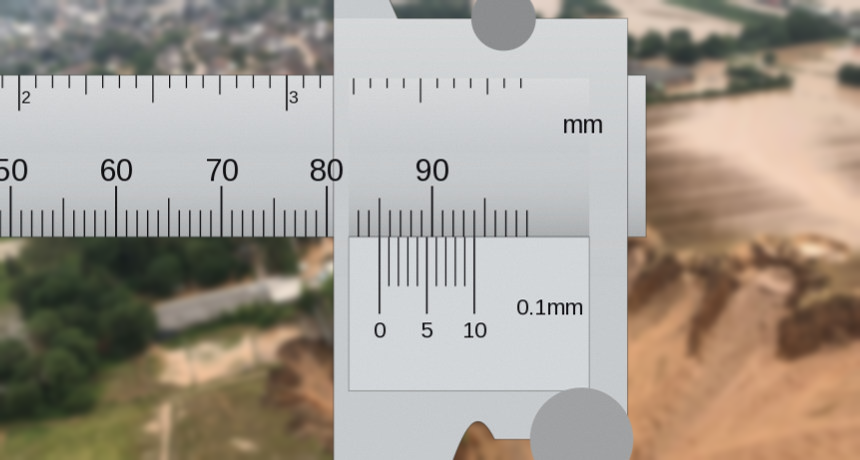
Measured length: mm 85.0
